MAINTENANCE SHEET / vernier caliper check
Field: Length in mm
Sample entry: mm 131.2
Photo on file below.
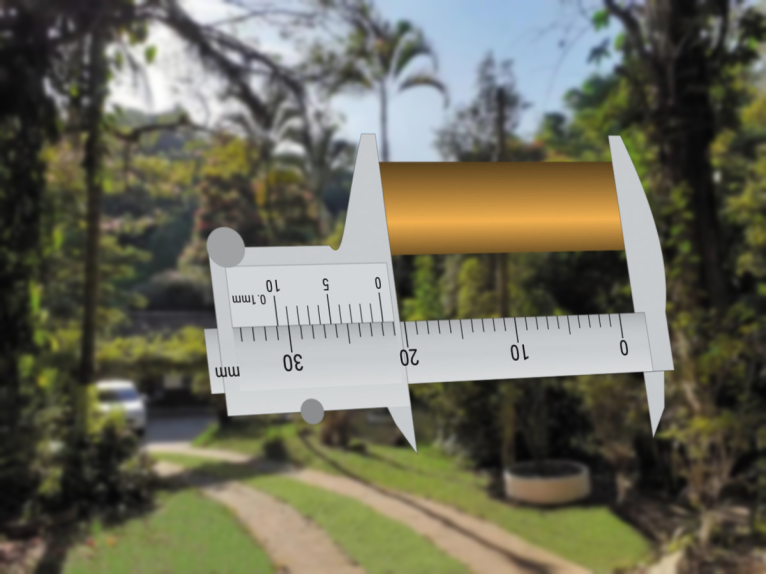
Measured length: mm 21.9
